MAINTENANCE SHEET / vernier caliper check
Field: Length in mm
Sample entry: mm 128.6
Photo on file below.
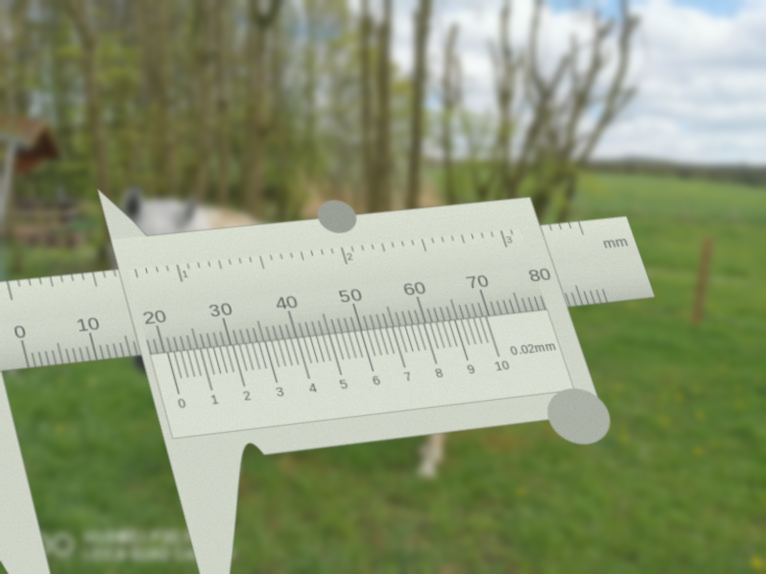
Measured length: mm 20.5
